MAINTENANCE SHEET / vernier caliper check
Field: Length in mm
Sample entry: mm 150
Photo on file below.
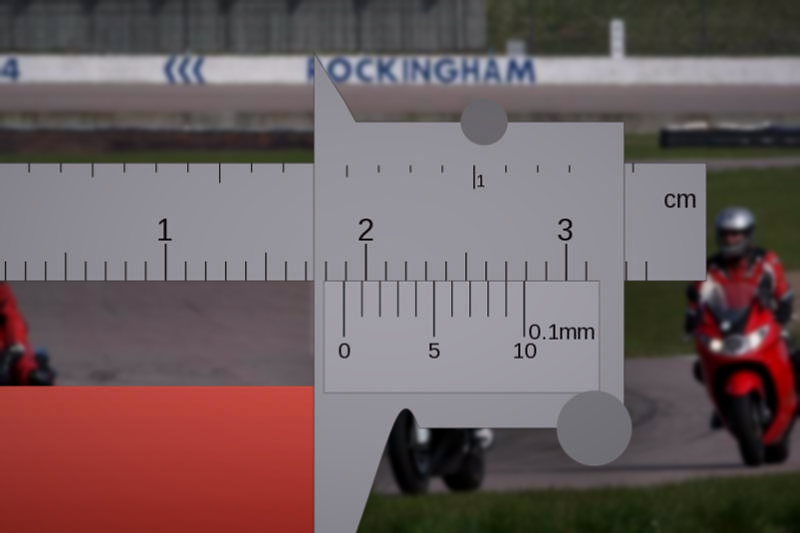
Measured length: mm 18.9
